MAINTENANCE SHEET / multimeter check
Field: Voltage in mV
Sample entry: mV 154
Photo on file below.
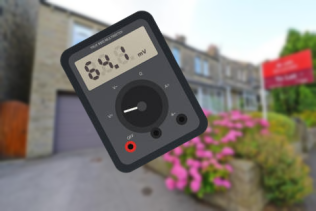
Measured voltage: mV 64.1
